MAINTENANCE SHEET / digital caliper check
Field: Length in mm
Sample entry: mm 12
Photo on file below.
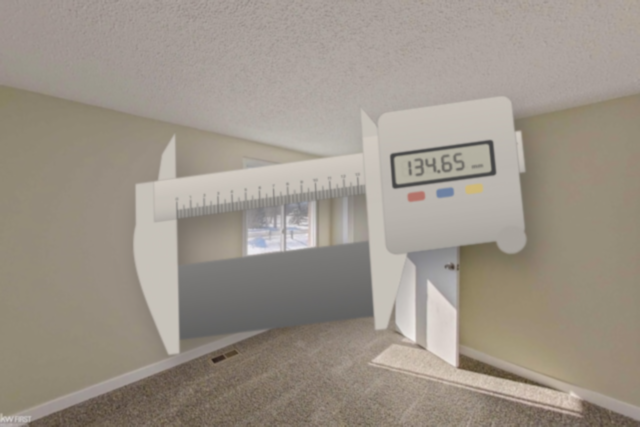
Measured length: mm 134.65
